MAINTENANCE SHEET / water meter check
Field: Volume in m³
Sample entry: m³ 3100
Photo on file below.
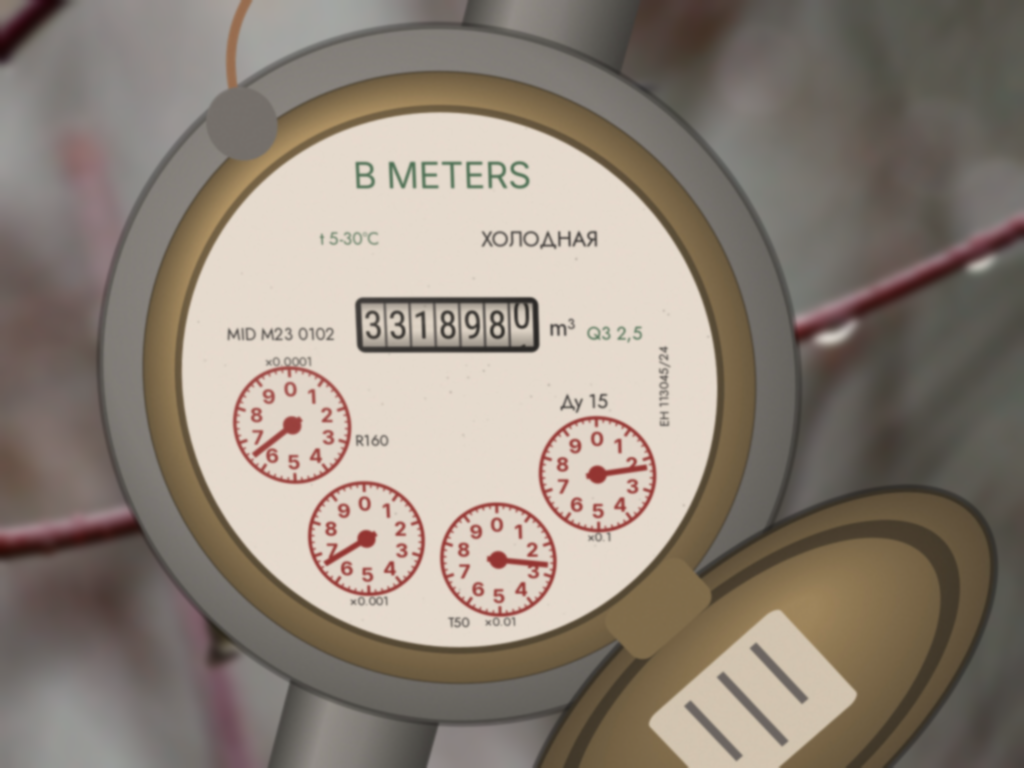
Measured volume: m³ 3318980.2266
